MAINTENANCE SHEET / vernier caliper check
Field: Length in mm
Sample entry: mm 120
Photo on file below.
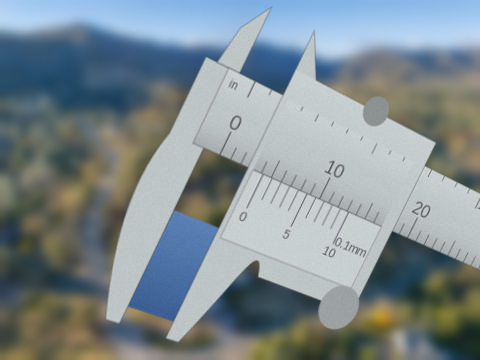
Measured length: mm 4.2
